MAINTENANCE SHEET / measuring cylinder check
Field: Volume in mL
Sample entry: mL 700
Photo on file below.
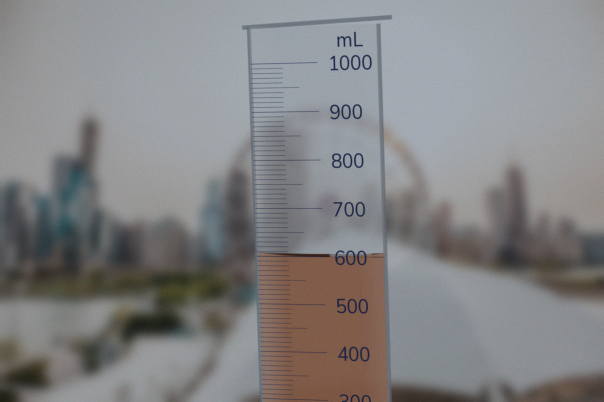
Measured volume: mL 600
